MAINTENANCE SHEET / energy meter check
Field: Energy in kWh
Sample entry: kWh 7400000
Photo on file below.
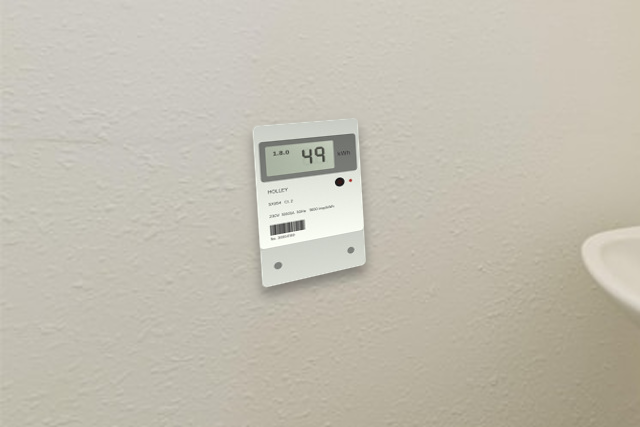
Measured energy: kWh 49
